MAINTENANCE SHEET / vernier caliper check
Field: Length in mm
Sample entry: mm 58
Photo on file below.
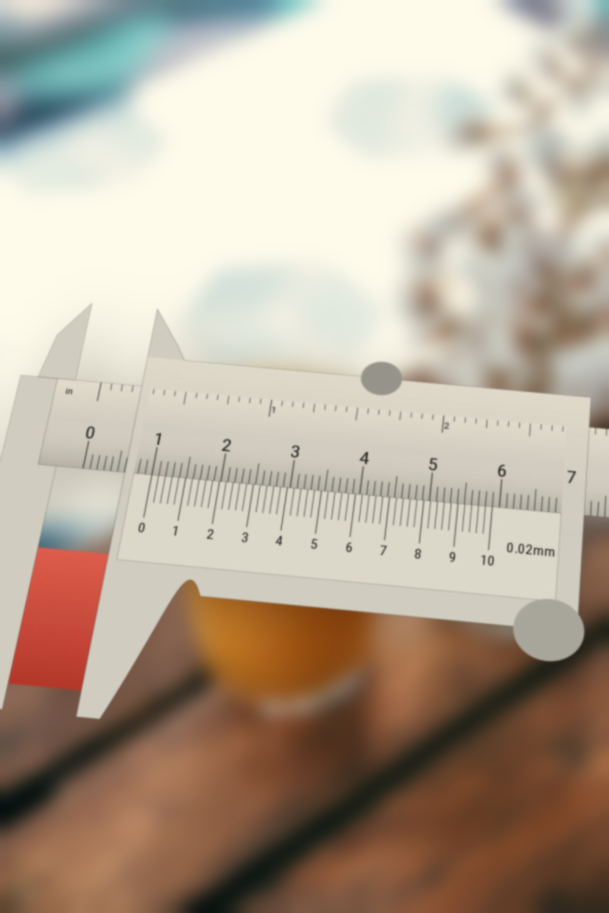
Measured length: mm 10.0
